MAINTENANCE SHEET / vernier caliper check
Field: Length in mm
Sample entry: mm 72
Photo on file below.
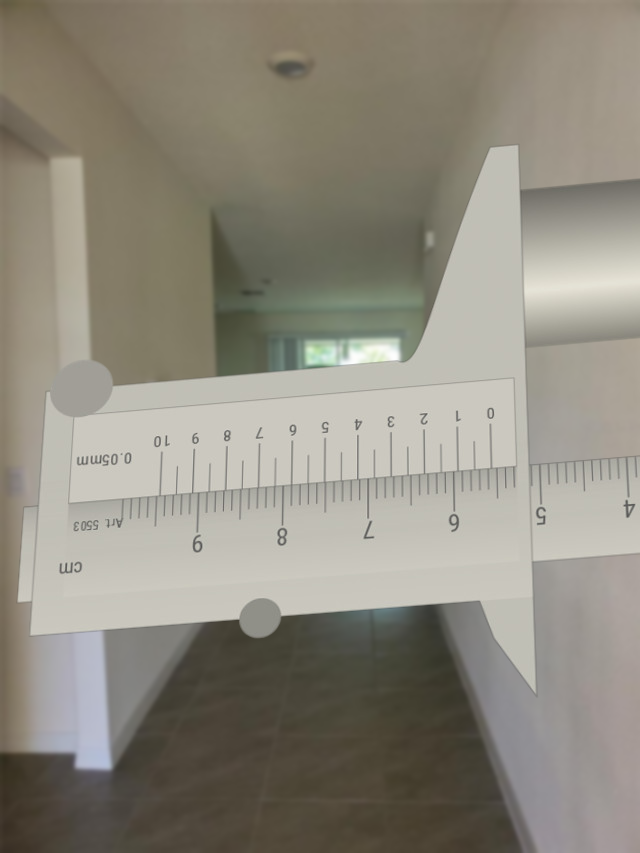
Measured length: mm 55.6
